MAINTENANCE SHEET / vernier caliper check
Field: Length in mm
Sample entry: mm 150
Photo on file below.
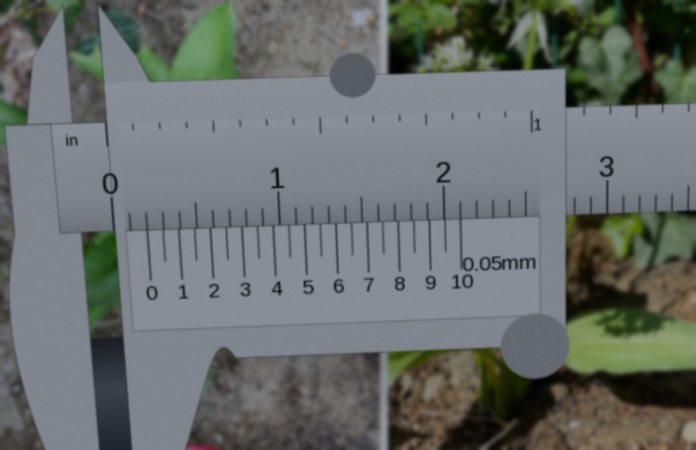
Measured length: mm 2.0
